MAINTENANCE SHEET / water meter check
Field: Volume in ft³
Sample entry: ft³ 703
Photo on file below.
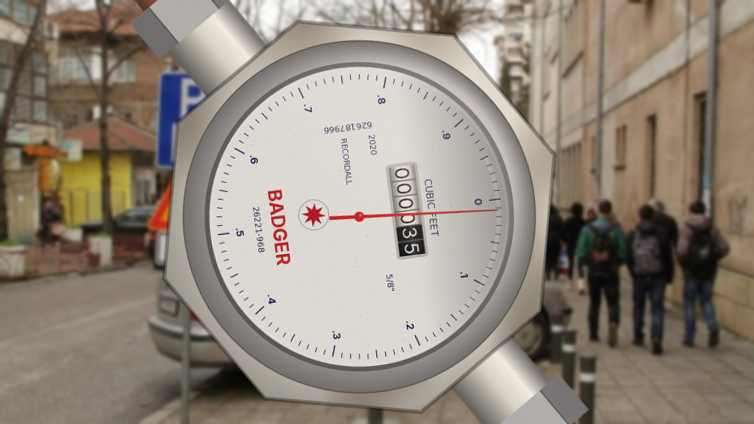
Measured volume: ft³ 35.01
